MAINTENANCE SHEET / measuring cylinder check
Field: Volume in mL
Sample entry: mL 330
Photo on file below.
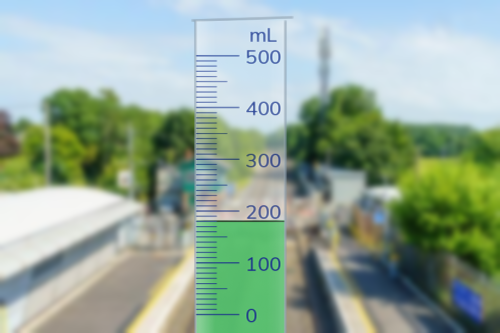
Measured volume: mL 180
